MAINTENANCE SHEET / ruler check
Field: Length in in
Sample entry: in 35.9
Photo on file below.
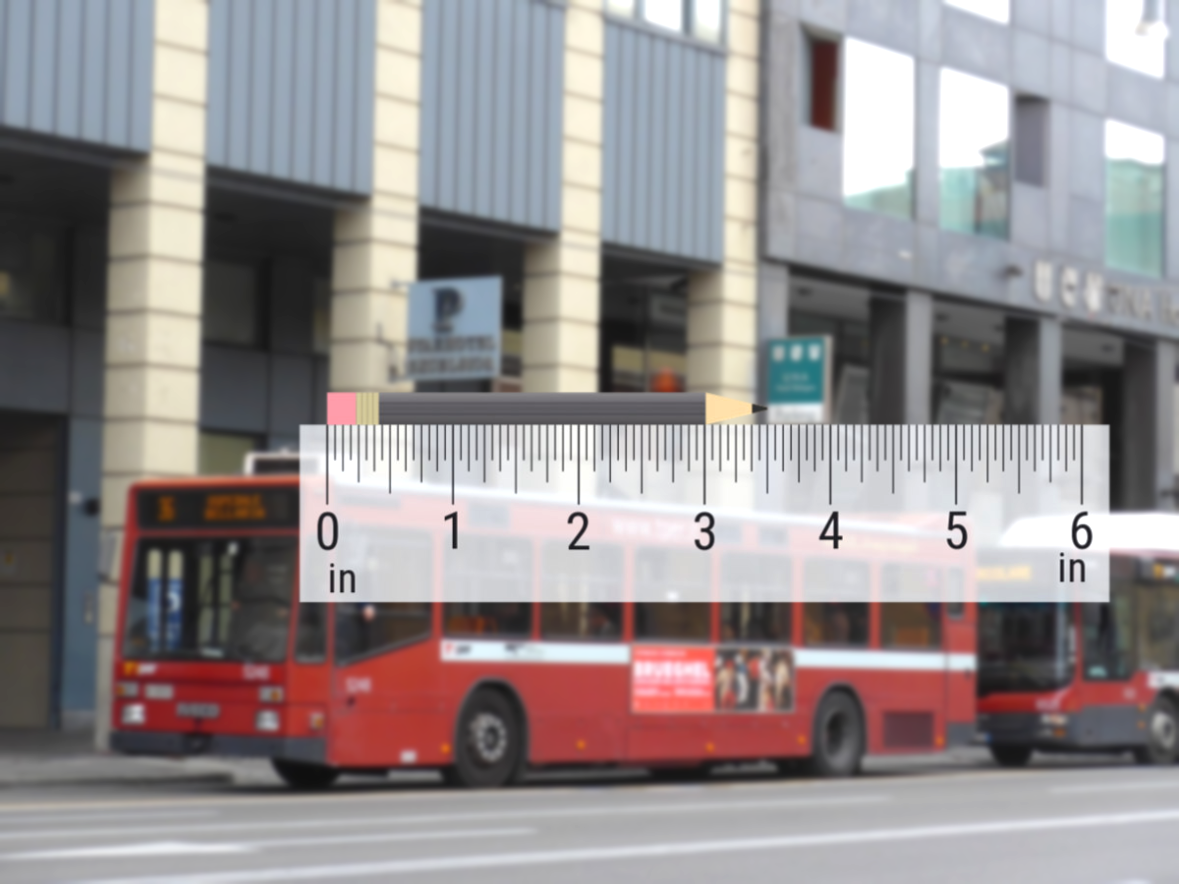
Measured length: in 3.5
